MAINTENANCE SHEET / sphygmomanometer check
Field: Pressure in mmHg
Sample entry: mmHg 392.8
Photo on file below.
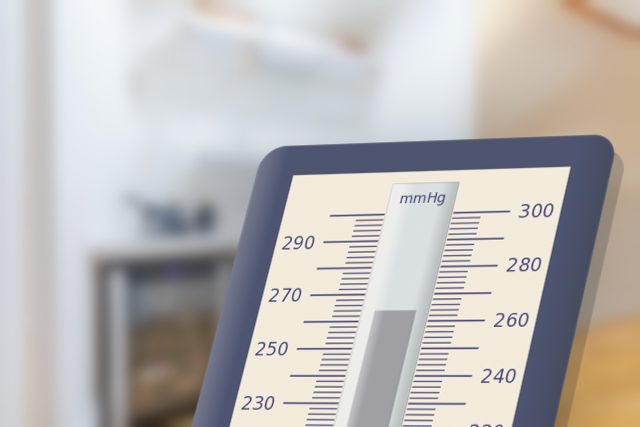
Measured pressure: mmHg 264
